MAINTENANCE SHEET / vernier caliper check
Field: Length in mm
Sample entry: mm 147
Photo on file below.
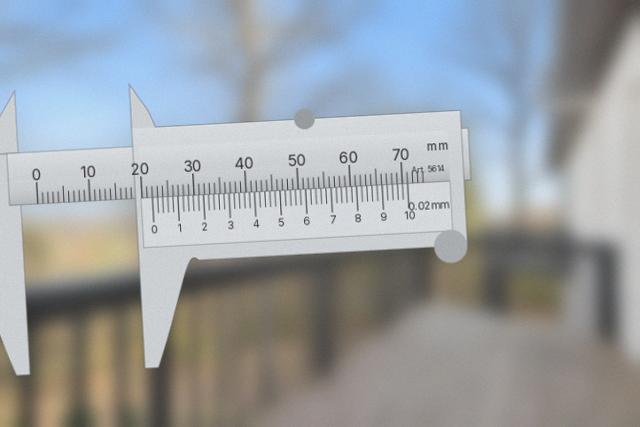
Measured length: mm 22.0
